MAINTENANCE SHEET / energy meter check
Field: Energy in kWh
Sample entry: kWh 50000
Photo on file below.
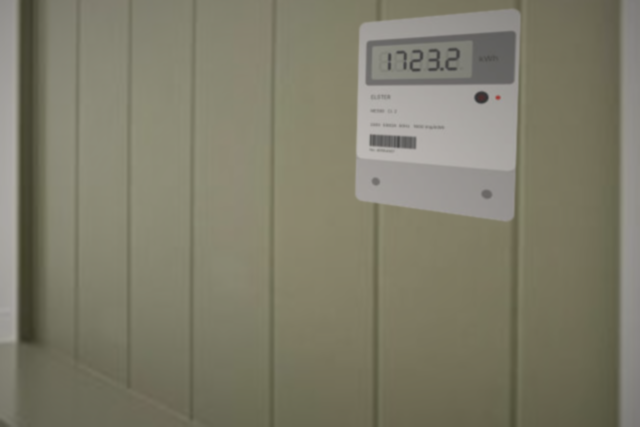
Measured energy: kWh 1723.2
